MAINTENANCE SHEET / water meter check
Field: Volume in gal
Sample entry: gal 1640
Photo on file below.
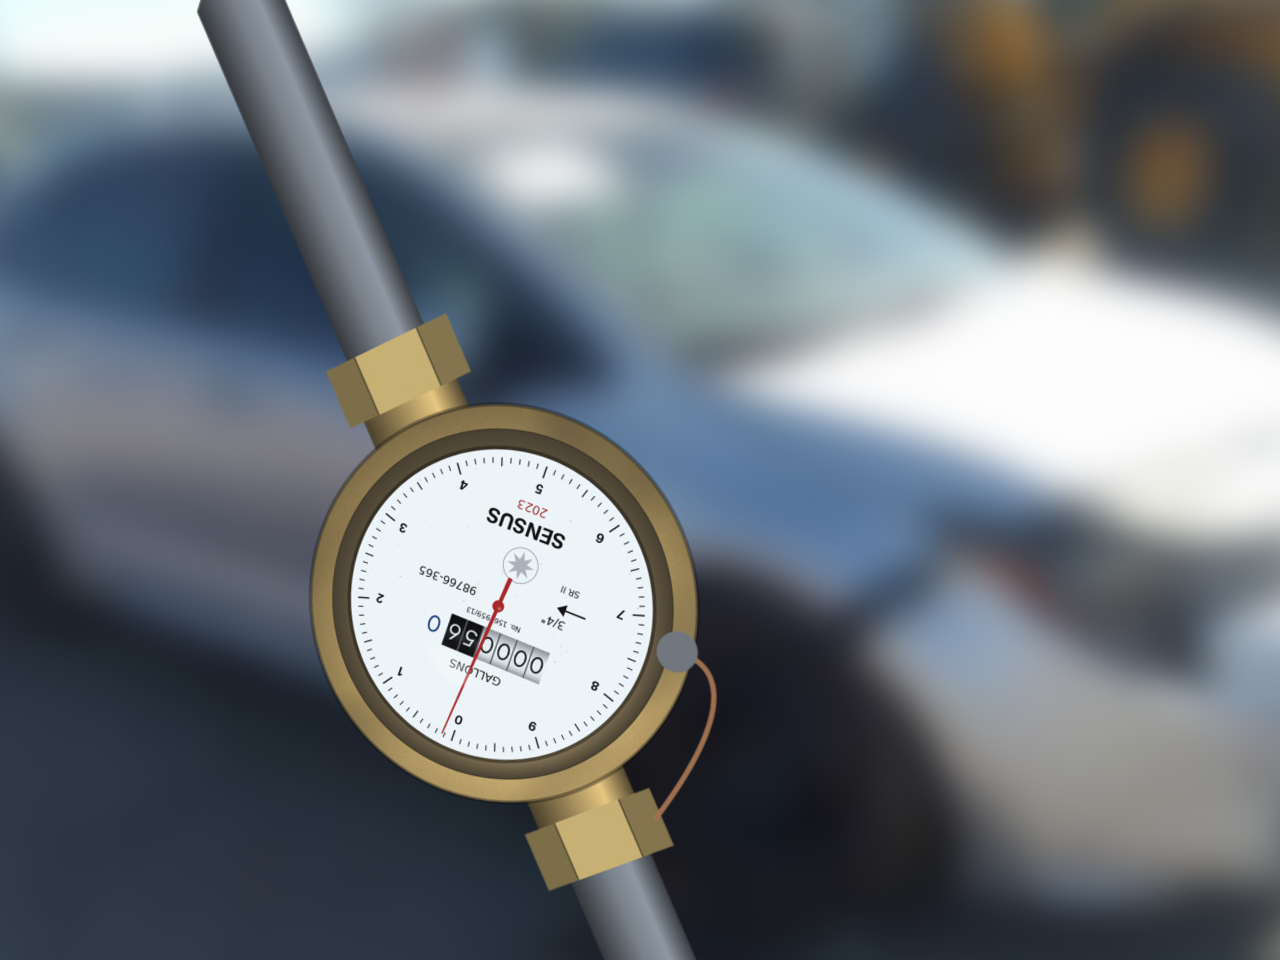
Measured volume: gal 560.1
